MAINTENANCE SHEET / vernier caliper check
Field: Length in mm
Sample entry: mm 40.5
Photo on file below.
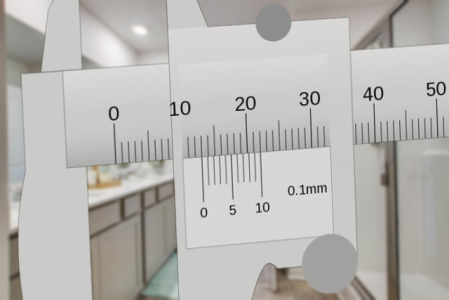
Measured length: mm 13.0
